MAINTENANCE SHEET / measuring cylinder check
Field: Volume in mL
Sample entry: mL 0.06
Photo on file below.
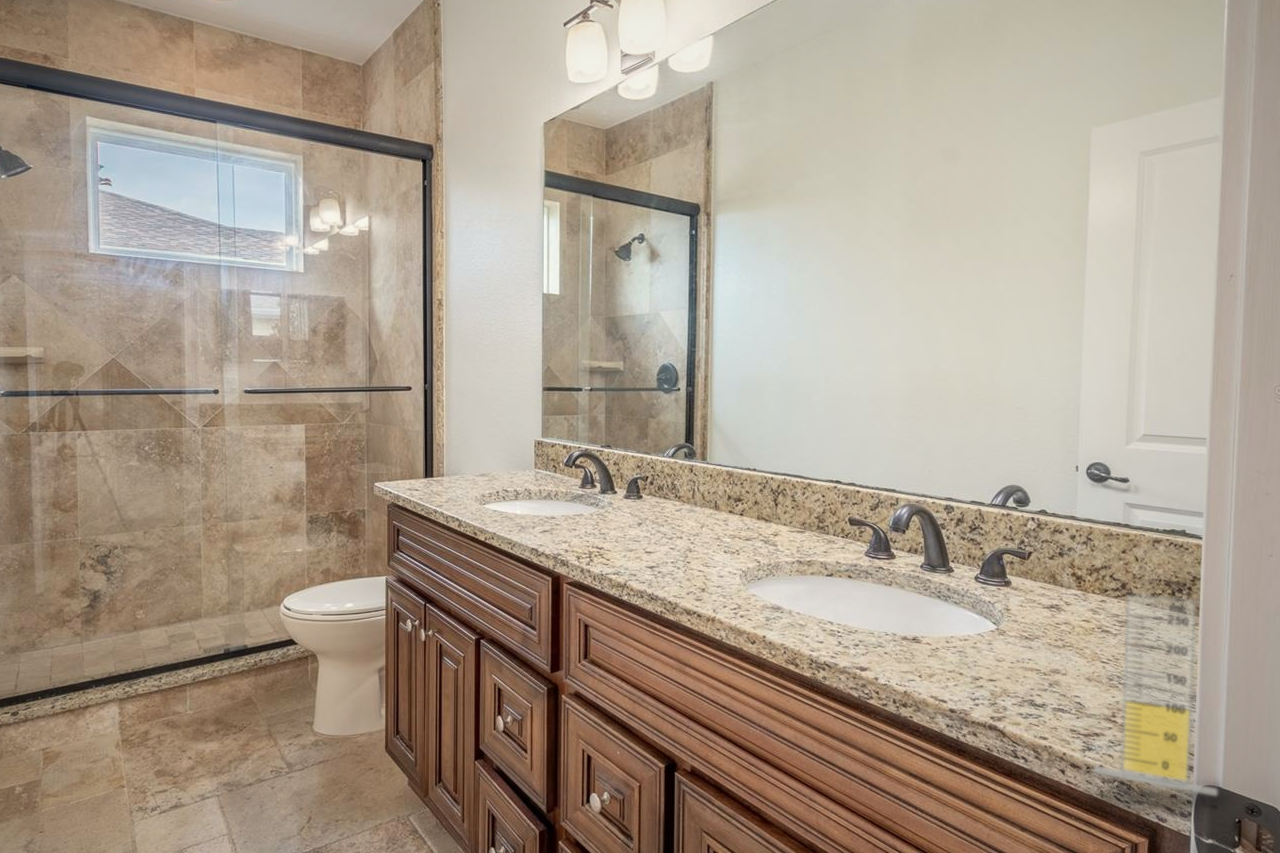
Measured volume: mL 100
